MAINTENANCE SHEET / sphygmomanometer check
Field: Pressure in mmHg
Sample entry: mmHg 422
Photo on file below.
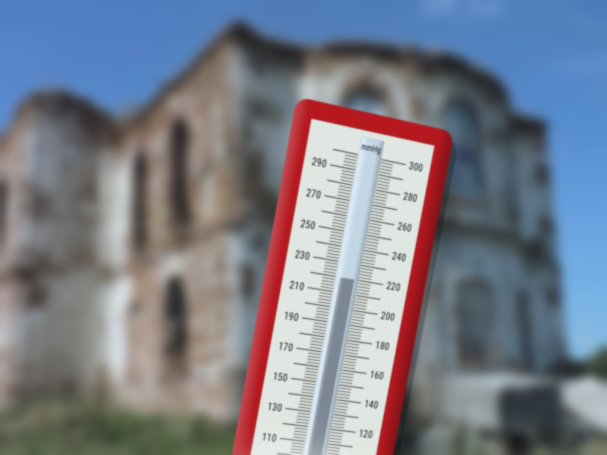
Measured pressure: mmHg 220
